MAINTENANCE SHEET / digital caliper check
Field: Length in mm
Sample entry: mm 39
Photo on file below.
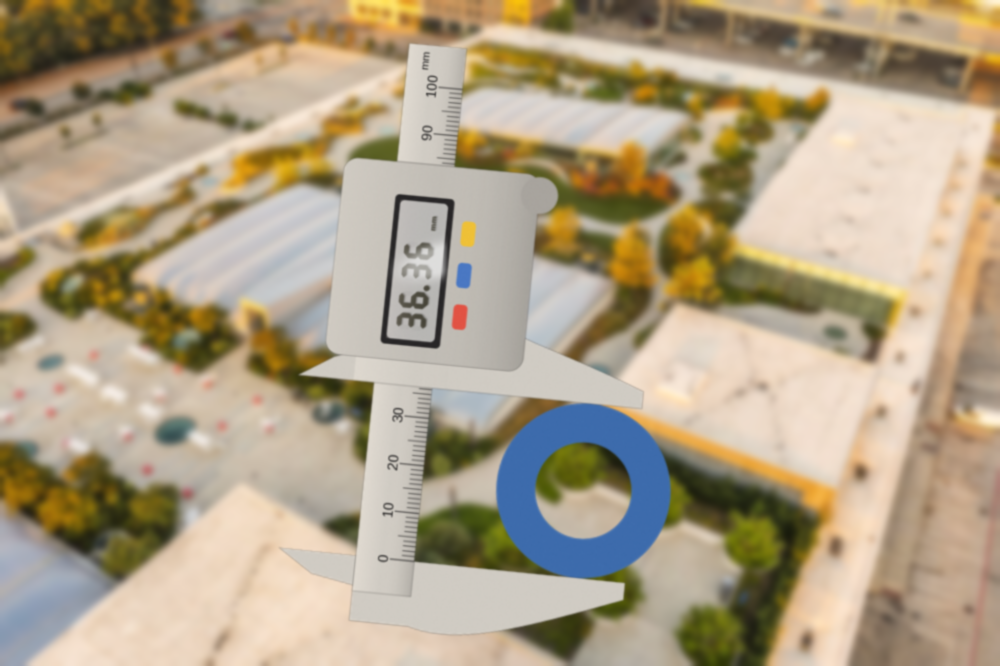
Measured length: mm 36.36
